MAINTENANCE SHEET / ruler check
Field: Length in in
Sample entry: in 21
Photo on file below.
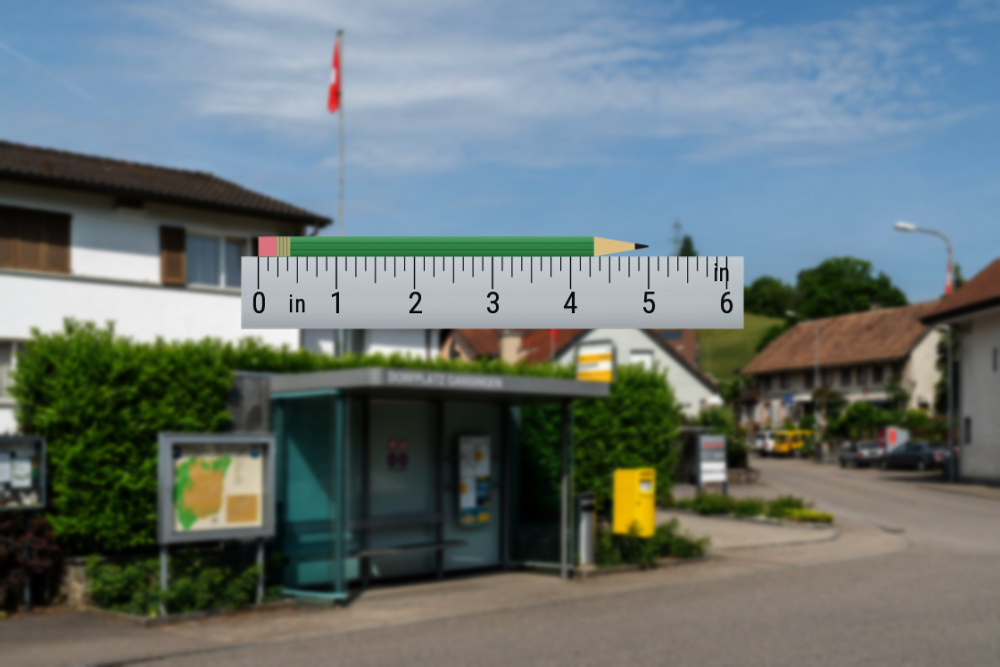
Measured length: in 5
